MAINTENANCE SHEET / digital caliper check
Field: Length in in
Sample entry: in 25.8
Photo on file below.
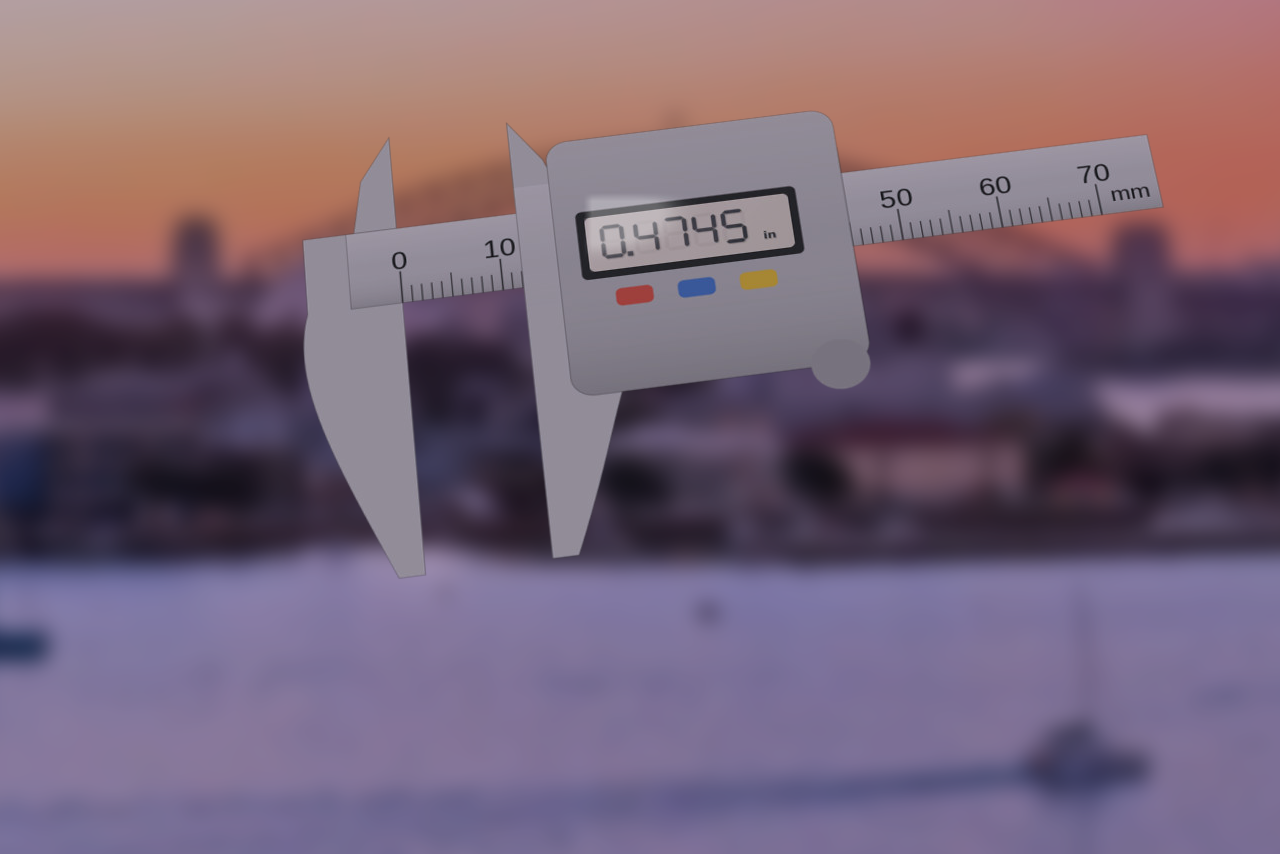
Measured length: in 0.4745
